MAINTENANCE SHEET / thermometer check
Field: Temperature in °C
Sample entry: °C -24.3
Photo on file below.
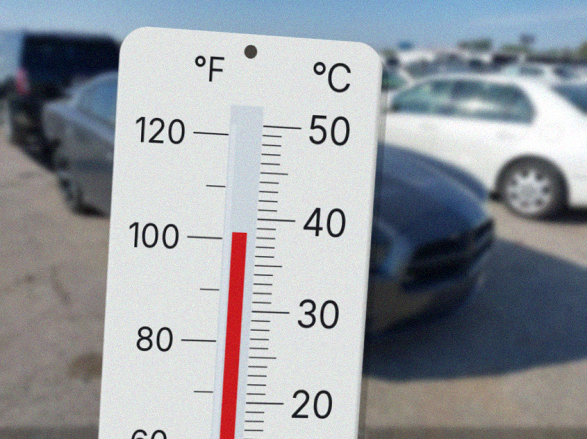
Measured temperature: °C 38.5
